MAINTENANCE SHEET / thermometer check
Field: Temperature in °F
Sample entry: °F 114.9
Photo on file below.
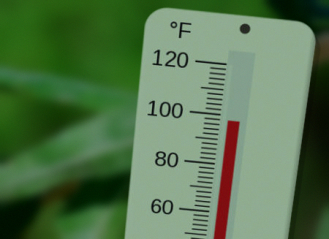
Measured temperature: °F 98
